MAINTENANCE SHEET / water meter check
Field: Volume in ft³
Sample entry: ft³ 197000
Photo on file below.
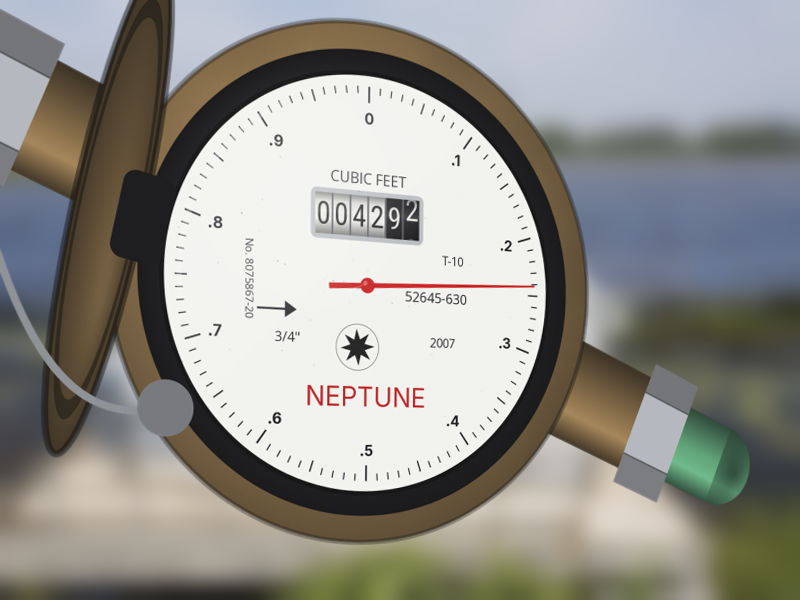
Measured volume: ft³ 4292.24
